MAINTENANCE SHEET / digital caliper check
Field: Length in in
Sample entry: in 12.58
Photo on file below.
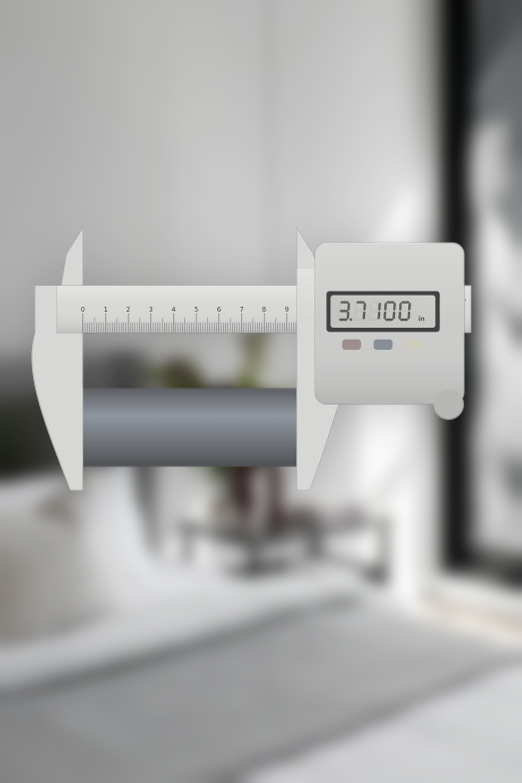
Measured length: in 3.7100
